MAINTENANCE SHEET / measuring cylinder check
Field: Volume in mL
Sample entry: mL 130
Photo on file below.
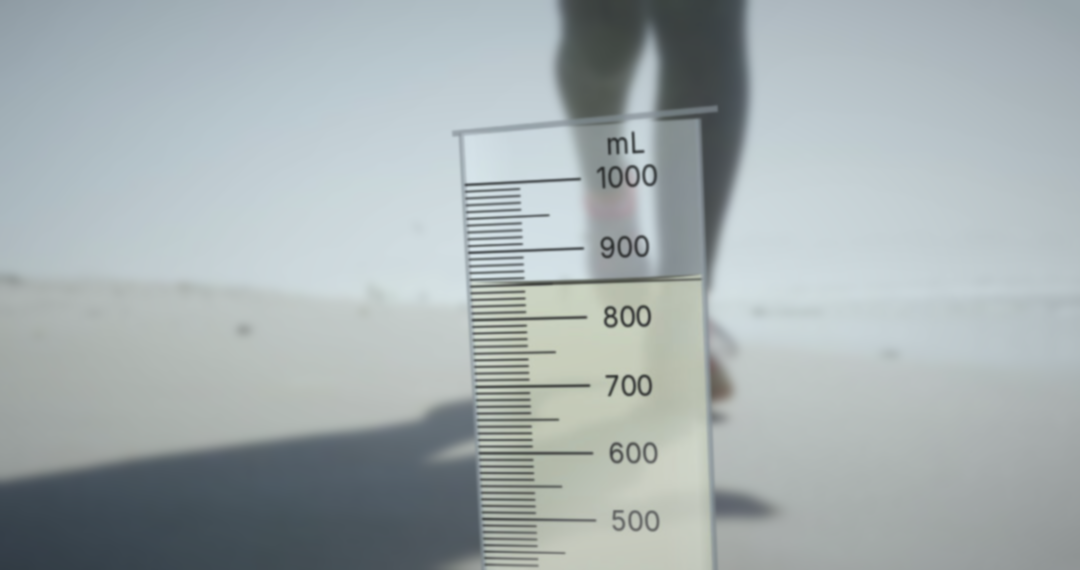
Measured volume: mL 850
